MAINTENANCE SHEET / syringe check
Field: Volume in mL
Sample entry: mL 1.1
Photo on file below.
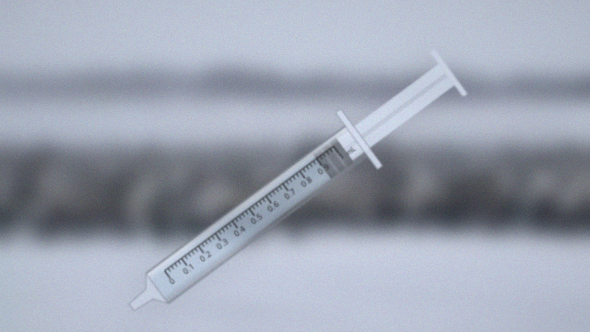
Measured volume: mL 0.9
